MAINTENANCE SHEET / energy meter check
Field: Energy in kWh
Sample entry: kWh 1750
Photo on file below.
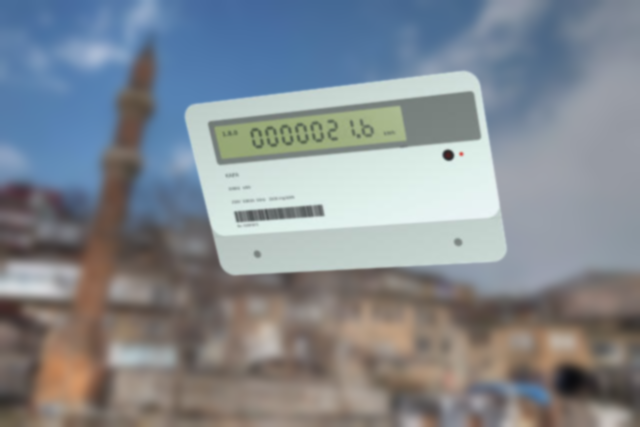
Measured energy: kWh 21.6
